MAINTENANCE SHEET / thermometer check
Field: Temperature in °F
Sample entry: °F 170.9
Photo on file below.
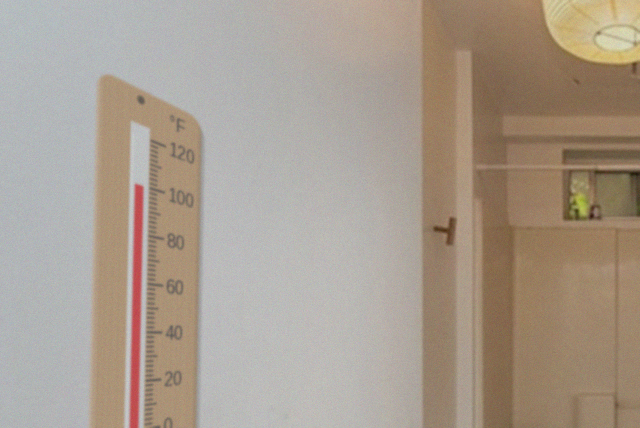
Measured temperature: °F 100
